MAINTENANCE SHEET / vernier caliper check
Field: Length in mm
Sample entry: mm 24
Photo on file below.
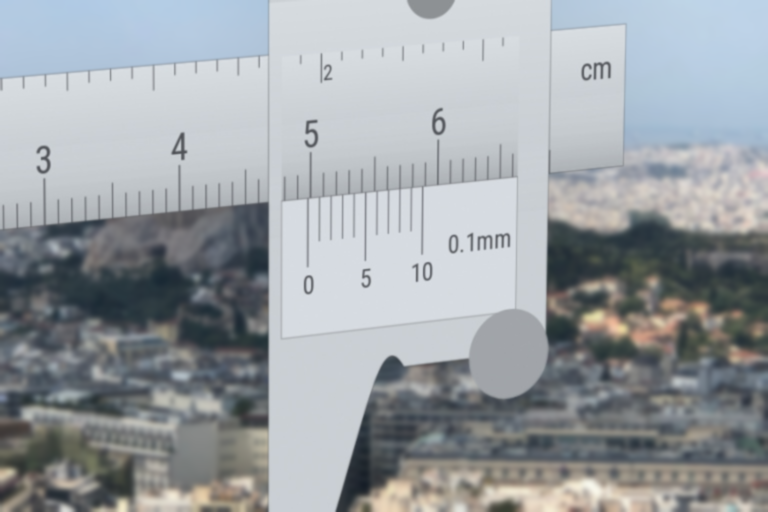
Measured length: mm 49.8
